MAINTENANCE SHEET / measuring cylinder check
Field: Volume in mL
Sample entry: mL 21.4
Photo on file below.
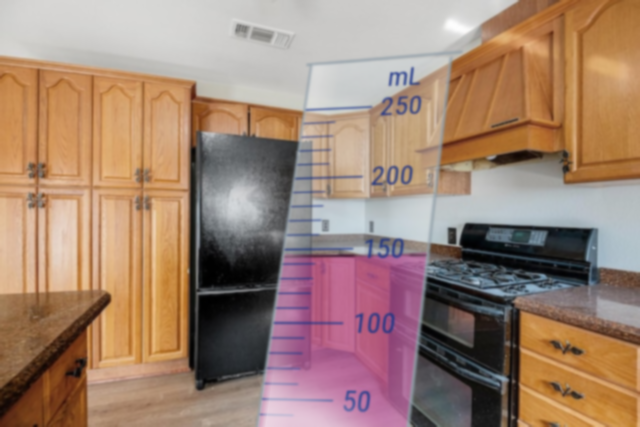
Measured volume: mL 145
